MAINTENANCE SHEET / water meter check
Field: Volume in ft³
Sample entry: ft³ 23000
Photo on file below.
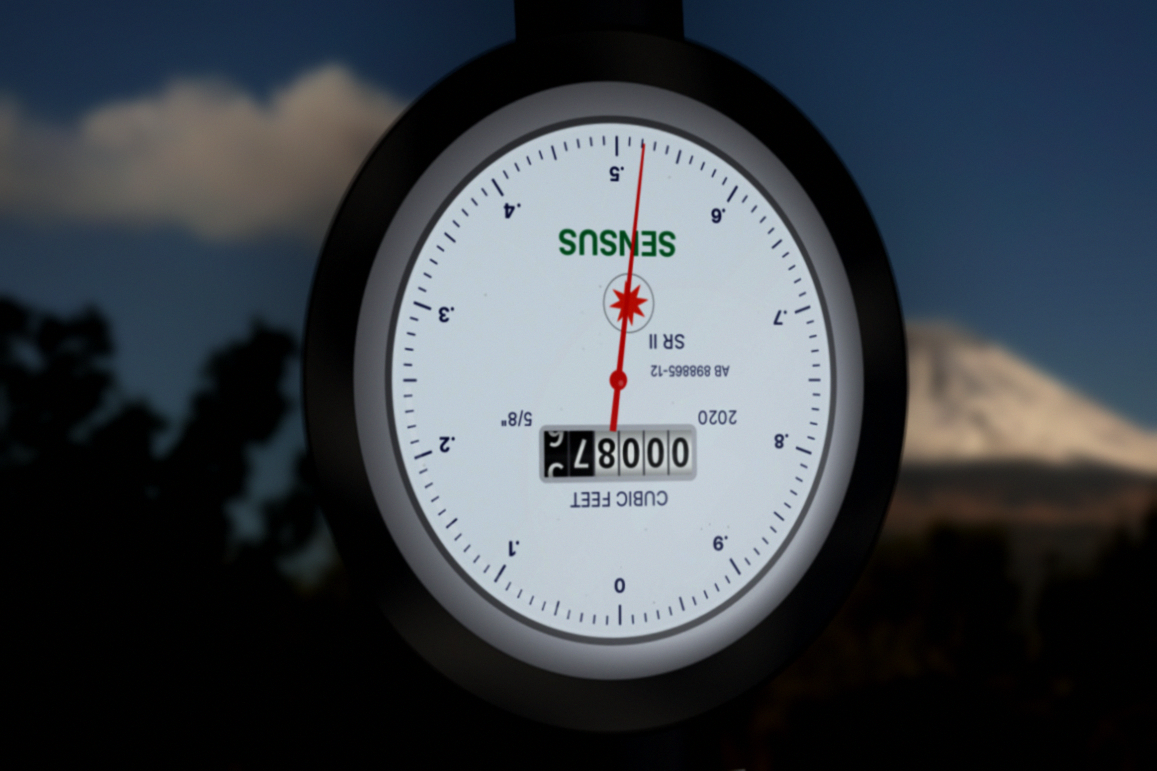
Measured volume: ft³ 875.52
